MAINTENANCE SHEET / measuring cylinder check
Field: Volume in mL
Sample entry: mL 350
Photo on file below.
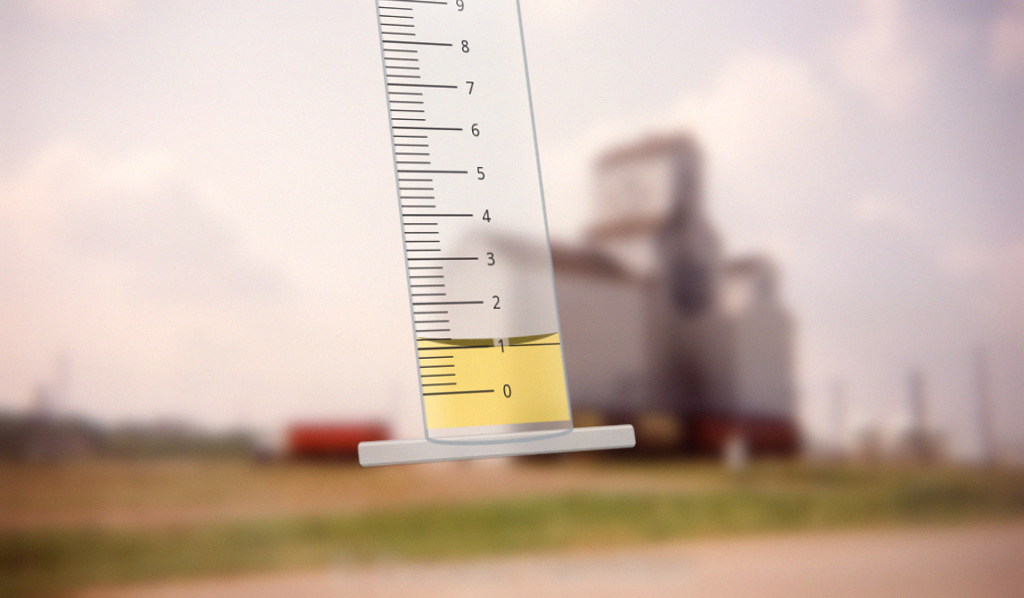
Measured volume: mL 1
